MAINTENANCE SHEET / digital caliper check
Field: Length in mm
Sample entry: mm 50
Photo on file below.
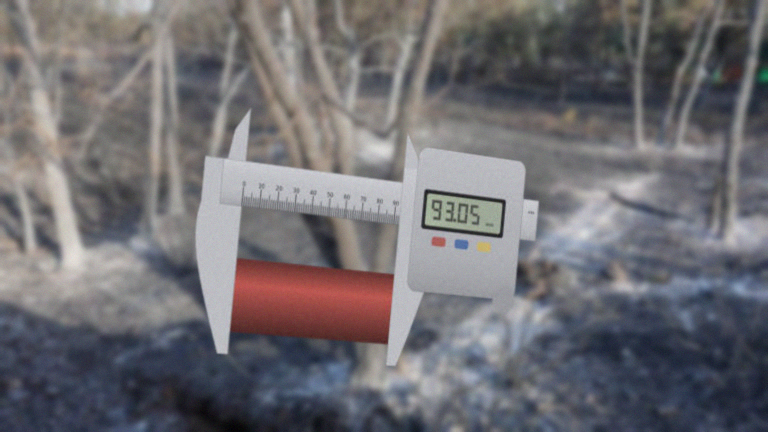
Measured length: mm 93.05
